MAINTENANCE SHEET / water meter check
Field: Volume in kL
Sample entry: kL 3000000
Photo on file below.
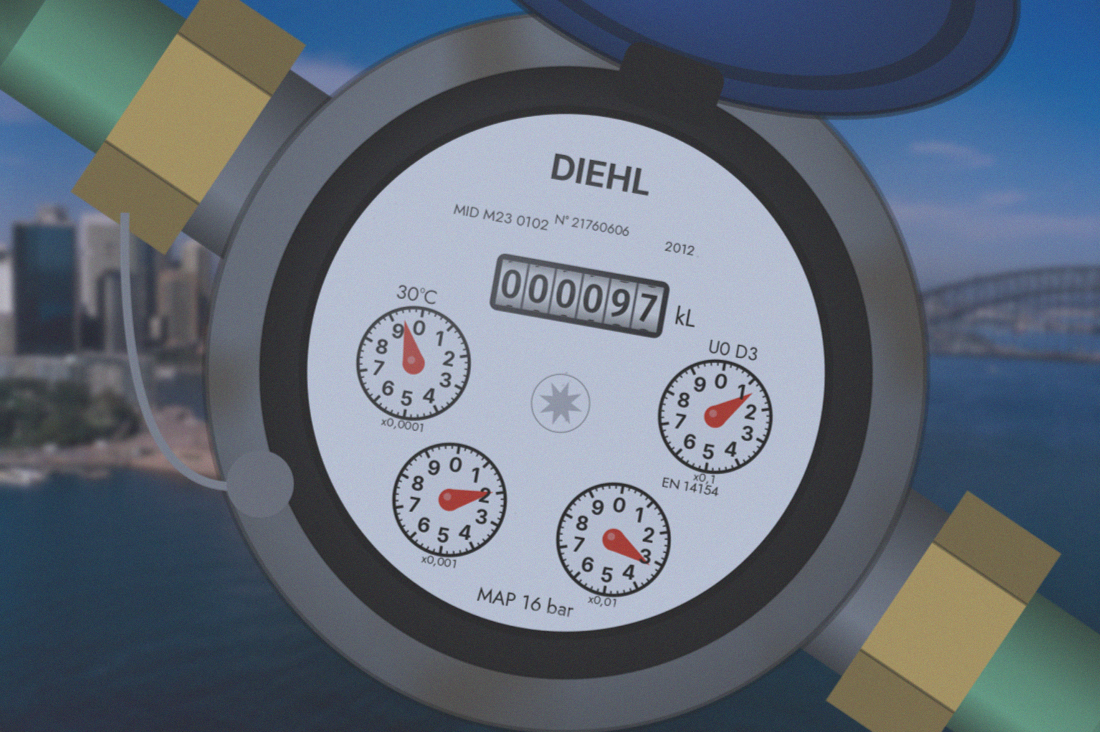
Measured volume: kL 97.1319
